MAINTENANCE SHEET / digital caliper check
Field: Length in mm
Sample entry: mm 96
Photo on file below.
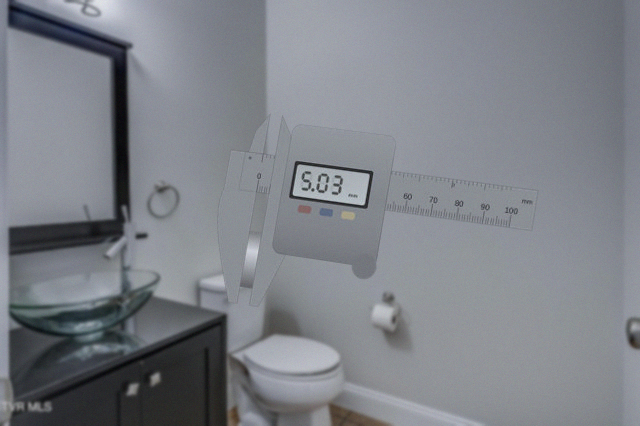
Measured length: mm 5.03
